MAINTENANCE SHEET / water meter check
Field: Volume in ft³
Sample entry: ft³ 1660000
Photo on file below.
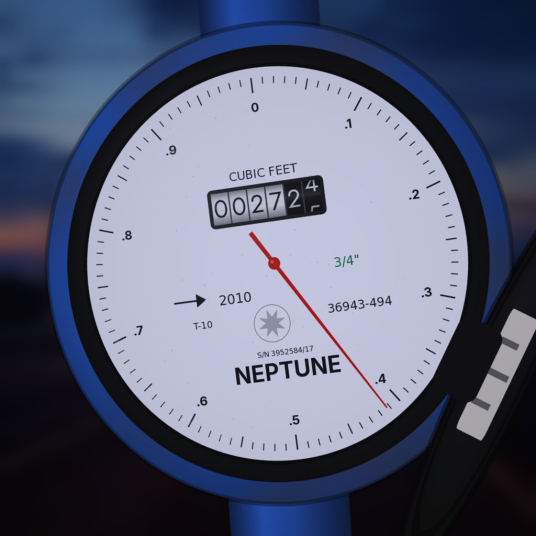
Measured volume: ft³ 2724.41
